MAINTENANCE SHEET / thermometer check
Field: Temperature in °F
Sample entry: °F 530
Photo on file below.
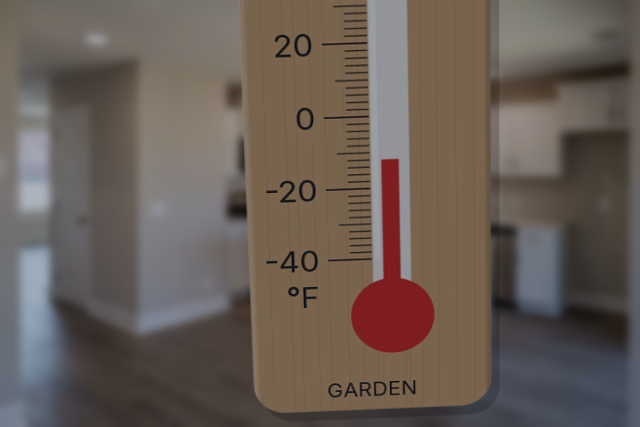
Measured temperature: °F -12
